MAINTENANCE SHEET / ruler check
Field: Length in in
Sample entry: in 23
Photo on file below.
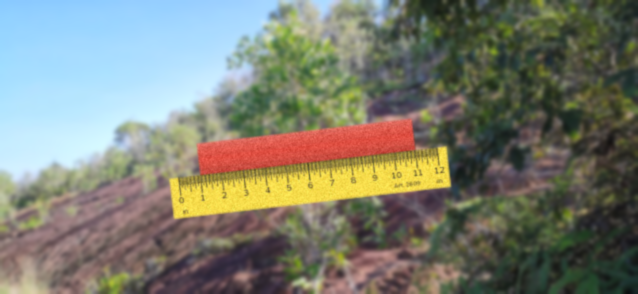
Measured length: in 10
